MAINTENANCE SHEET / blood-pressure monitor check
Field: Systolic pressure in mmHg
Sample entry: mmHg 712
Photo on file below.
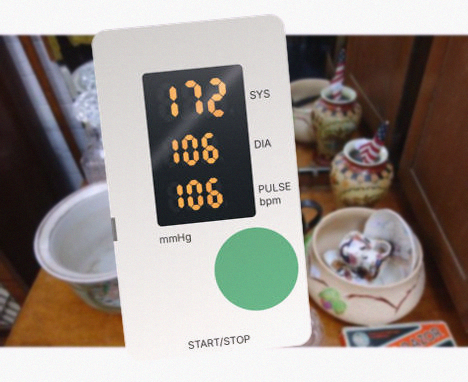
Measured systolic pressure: mmHg 172
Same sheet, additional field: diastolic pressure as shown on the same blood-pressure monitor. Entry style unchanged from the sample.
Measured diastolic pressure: mmHg 106
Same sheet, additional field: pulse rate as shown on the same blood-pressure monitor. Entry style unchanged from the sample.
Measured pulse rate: bpm 106
